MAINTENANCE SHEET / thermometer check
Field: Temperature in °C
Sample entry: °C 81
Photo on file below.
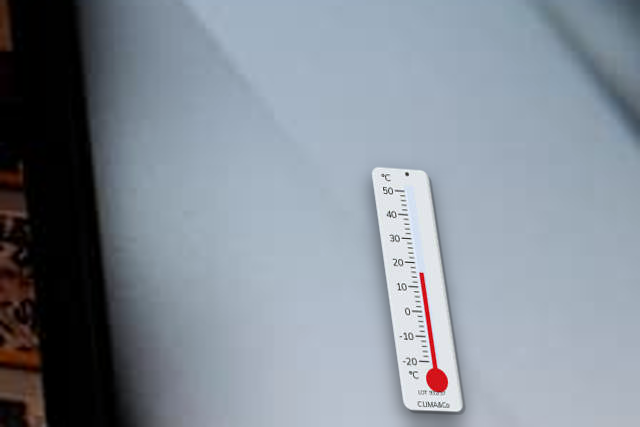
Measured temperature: °C 16
